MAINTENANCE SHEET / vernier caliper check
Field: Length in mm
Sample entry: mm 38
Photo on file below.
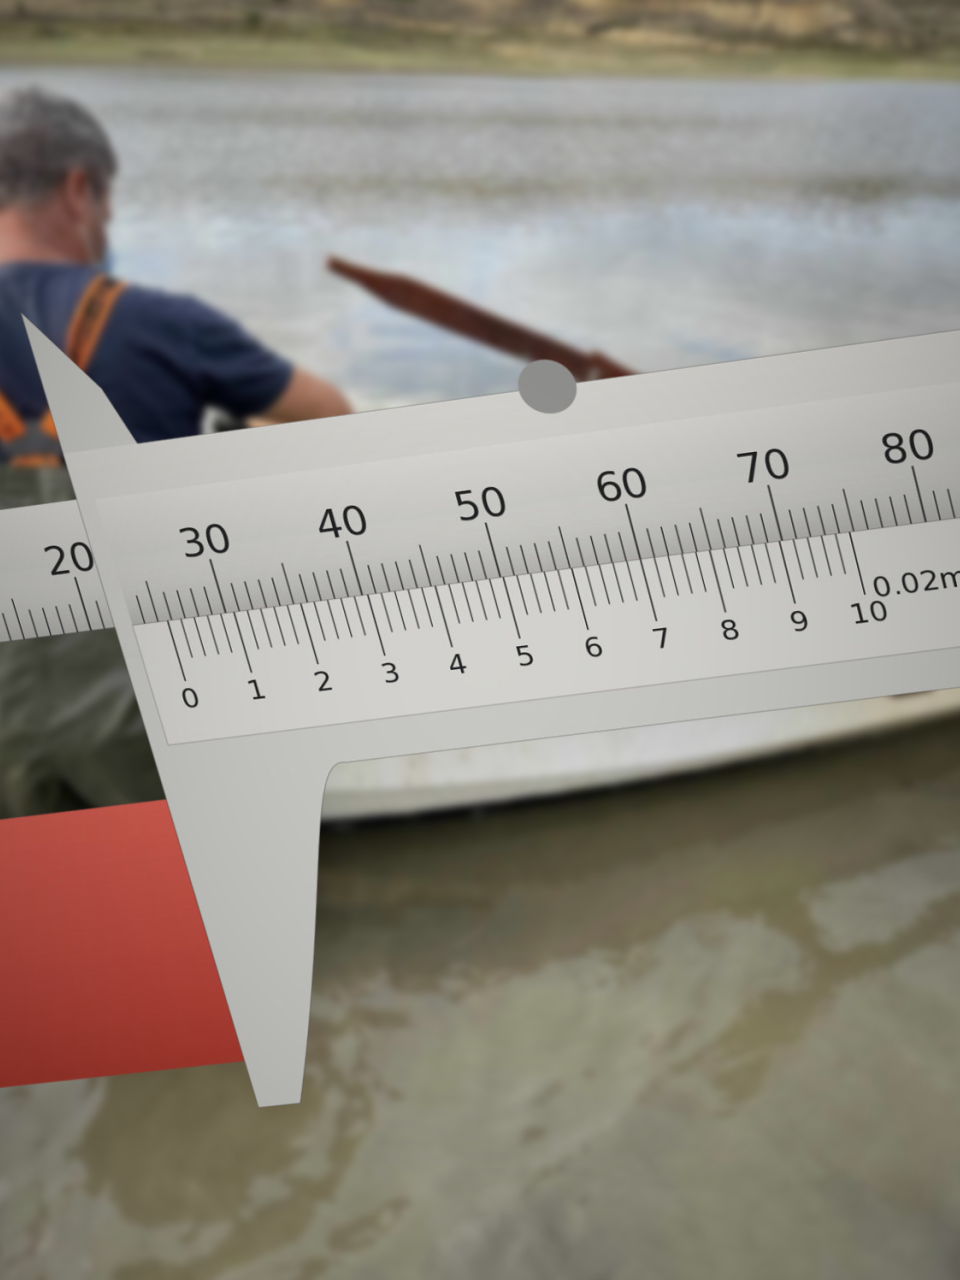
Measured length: mm 25.7
